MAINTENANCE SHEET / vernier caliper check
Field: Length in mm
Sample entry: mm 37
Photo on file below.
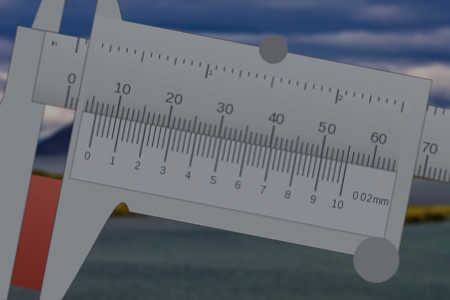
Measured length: mm 6.0
